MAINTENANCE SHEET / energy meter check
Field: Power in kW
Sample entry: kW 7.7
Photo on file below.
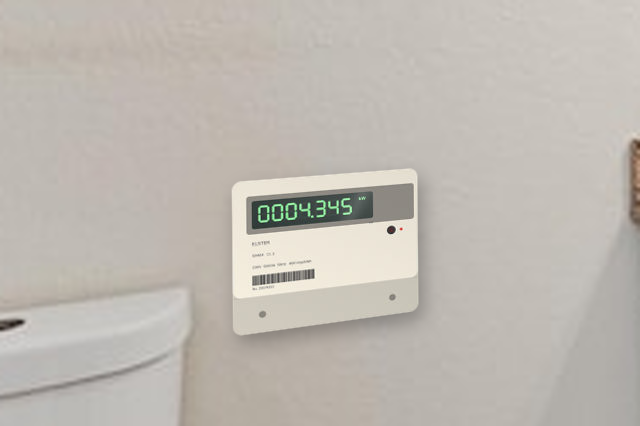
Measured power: kW 4.345
